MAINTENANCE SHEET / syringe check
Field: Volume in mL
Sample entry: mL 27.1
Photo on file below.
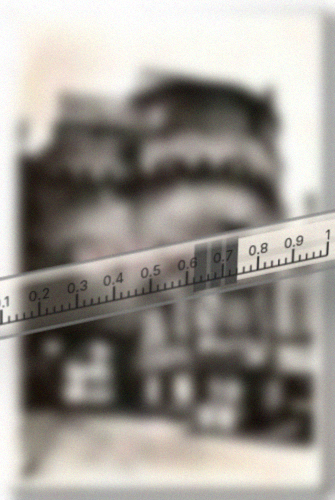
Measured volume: mL 0.62
